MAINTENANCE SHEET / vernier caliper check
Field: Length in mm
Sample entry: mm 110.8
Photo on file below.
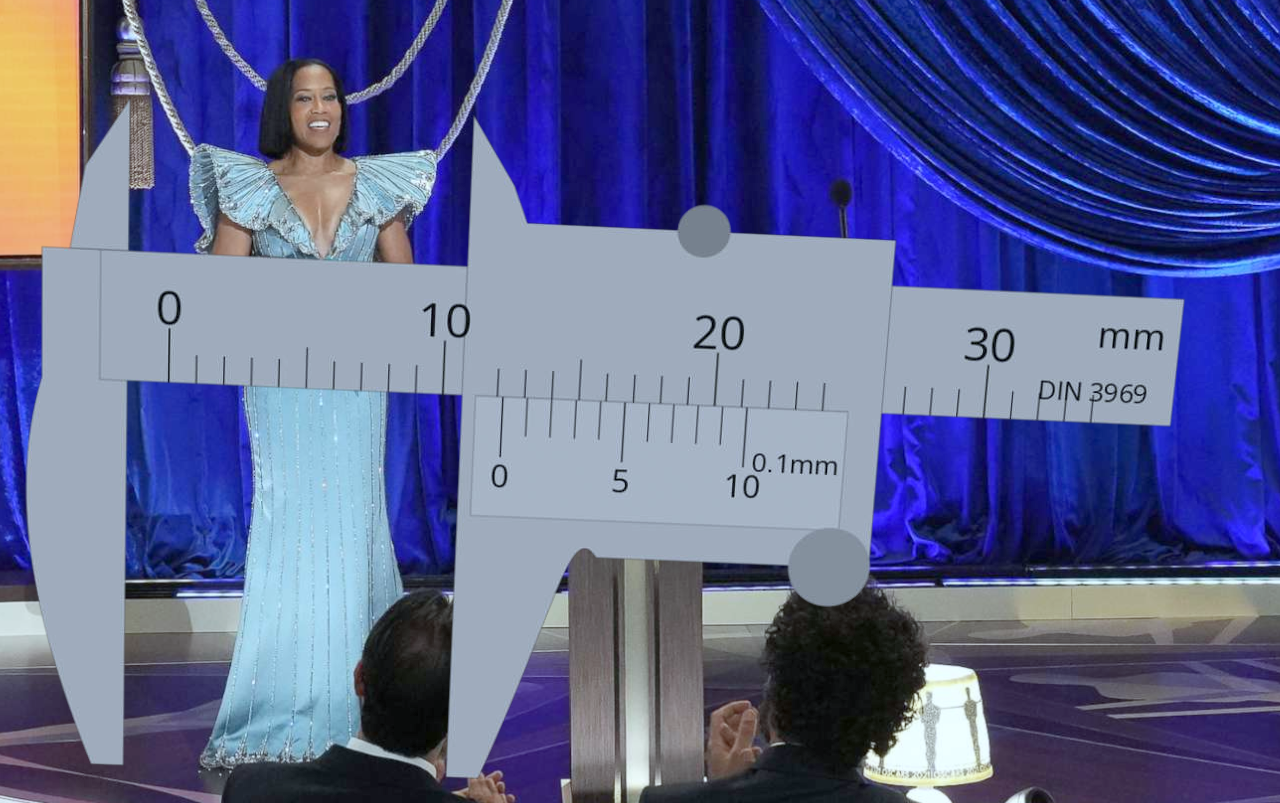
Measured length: mm 12.2
